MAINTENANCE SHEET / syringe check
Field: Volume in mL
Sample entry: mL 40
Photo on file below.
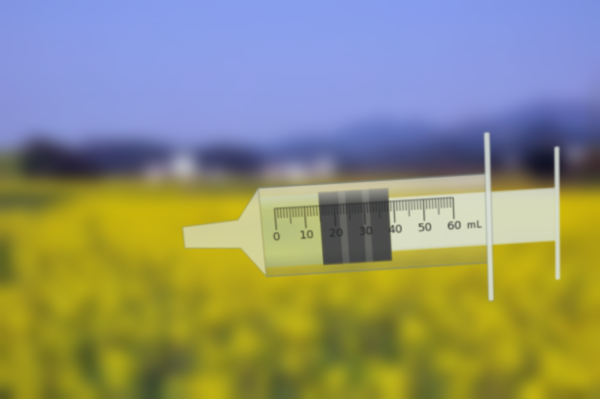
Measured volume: mL 15
